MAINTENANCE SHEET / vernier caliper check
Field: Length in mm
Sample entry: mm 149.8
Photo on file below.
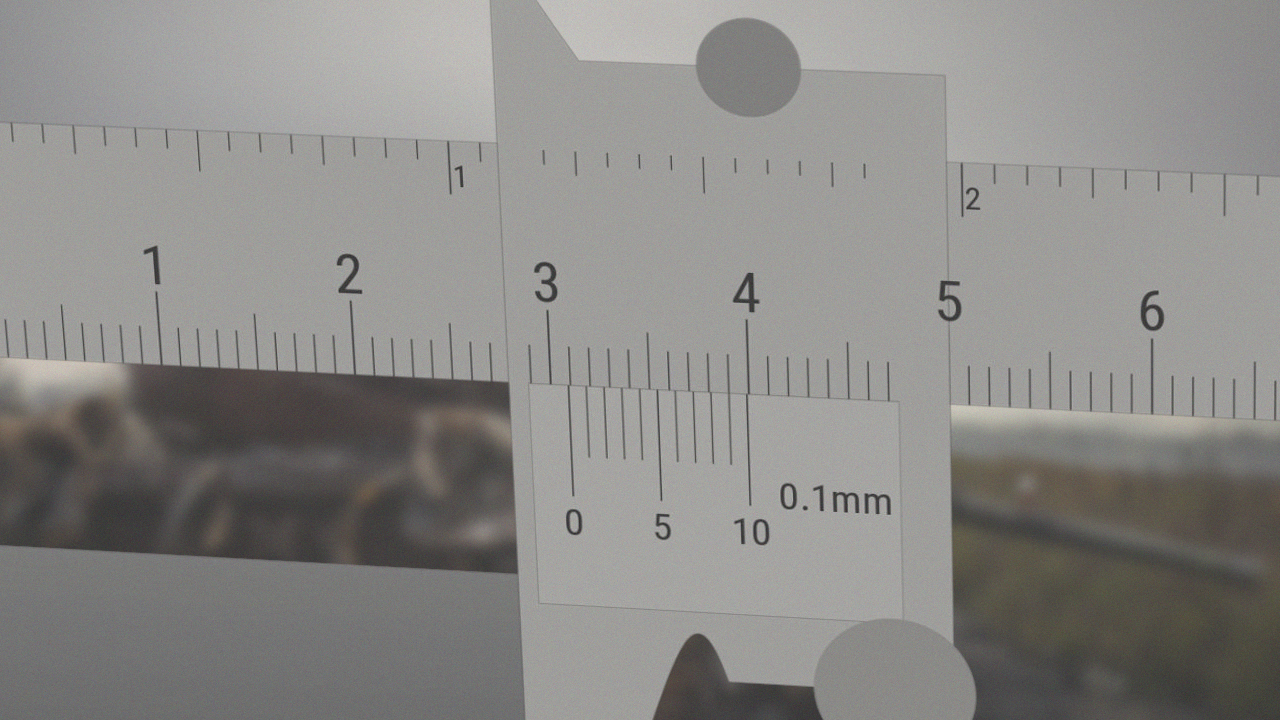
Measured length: mm 30.9
